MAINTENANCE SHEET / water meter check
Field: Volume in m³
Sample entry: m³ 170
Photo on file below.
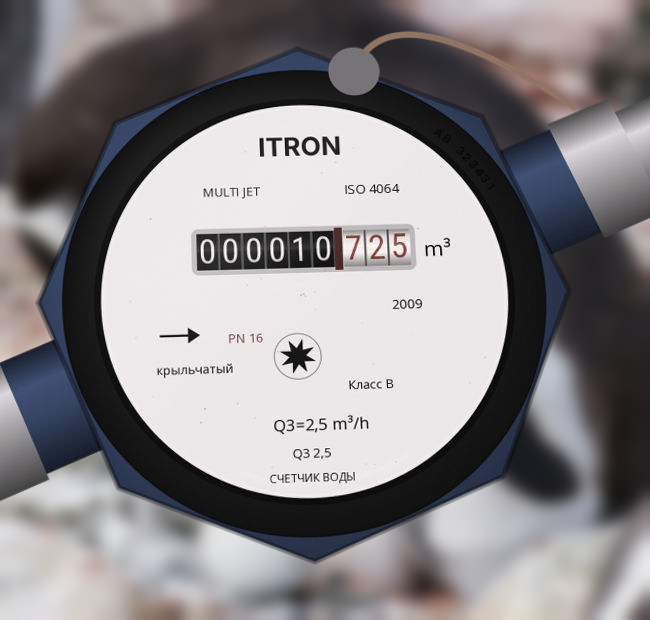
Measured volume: m³ 10.725
